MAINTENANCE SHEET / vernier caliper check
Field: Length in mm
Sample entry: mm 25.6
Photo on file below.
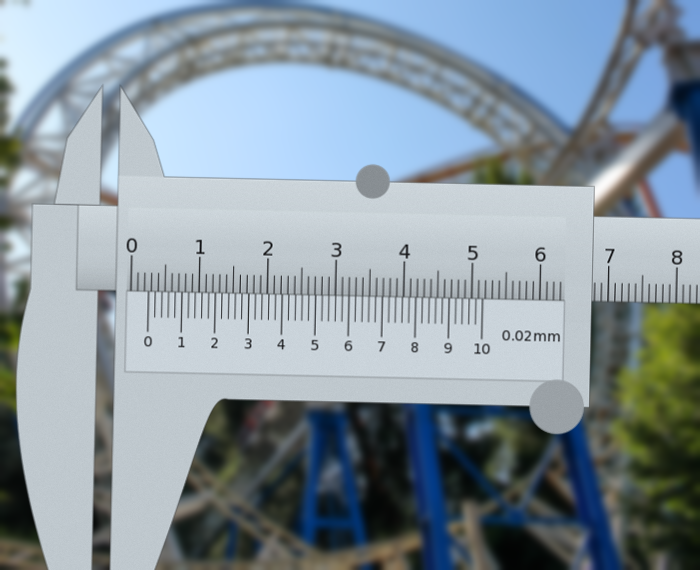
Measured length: mm 2.6
